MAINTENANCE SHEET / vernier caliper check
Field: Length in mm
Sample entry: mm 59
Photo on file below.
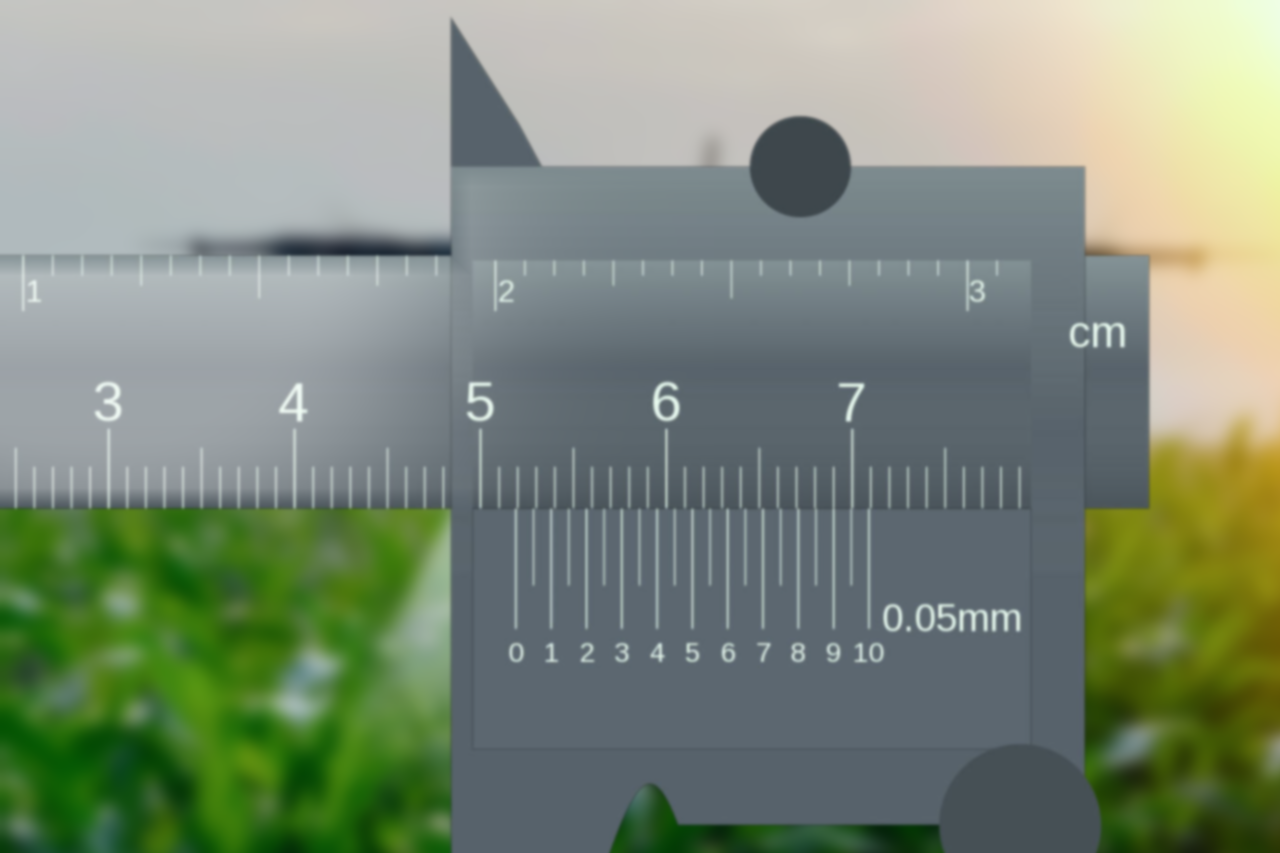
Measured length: mm 51.9
